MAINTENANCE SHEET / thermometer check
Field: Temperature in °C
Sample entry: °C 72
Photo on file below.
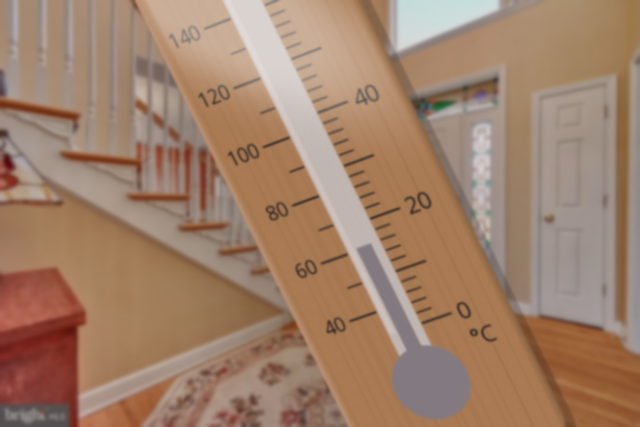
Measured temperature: °C 16
